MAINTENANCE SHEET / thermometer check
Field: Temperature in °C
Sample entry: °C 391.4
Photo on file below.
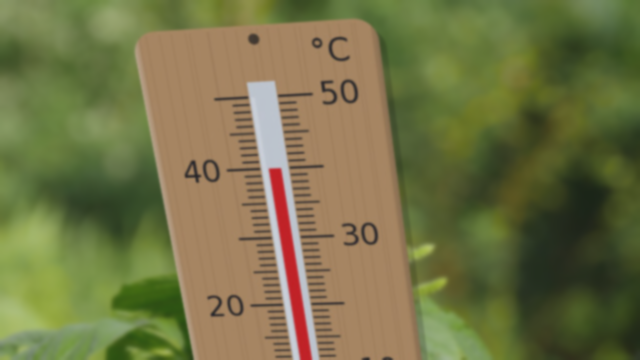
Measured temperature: °C 40
